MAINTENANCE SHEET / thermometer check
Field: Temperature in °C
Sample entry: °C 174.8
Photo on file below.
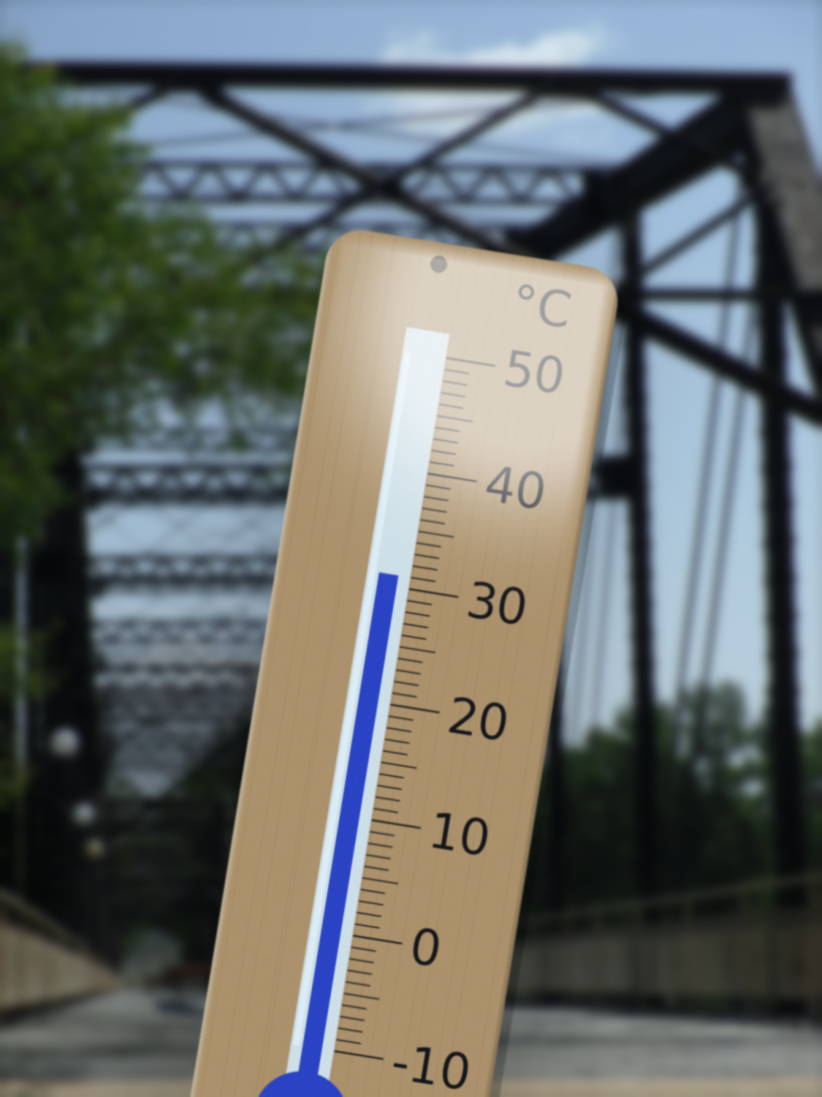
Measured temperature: °C 31
